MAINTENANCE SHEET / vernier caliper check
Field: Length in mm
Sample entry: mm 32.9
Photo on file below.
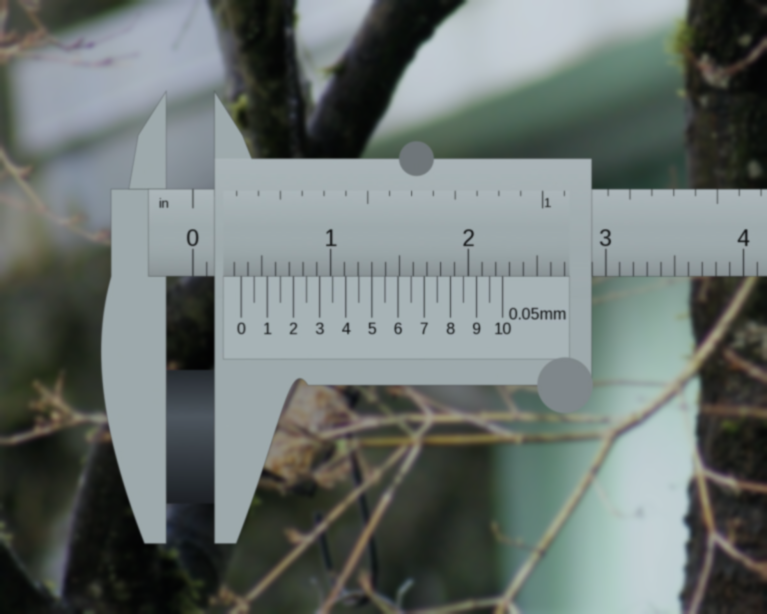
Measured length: mm 3.5
